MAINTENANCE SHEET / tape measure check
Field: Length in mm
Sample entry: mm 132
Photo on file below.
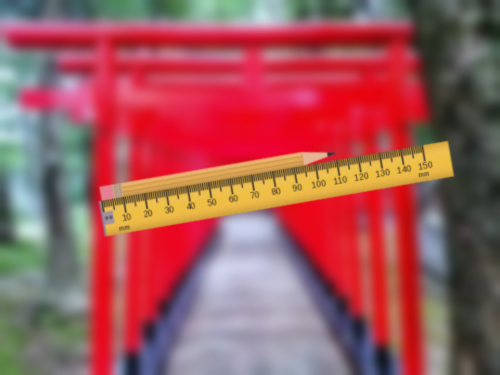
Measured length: mm 110
